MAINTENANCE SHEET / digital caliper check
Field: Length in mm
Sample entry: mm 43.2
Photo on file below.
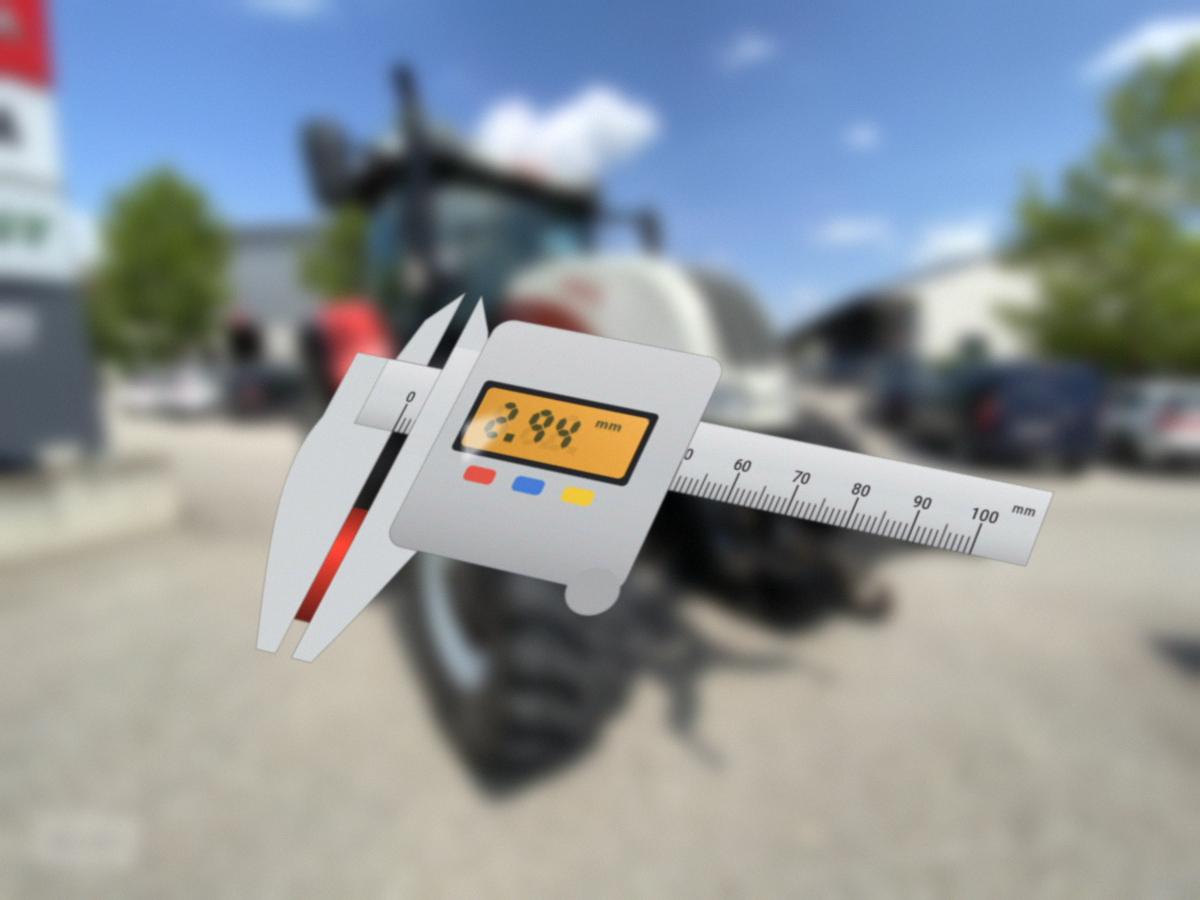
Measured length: mm 2.94
